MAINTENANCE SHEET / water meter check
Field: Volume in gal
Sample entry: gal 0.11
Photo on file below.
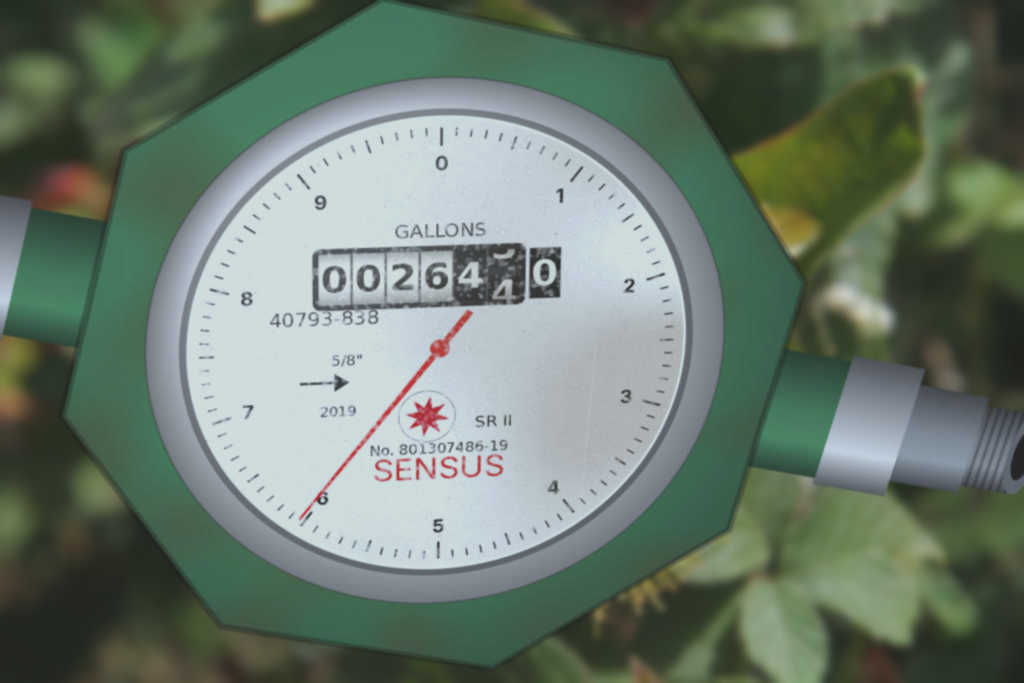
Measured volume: gal 26436.0
